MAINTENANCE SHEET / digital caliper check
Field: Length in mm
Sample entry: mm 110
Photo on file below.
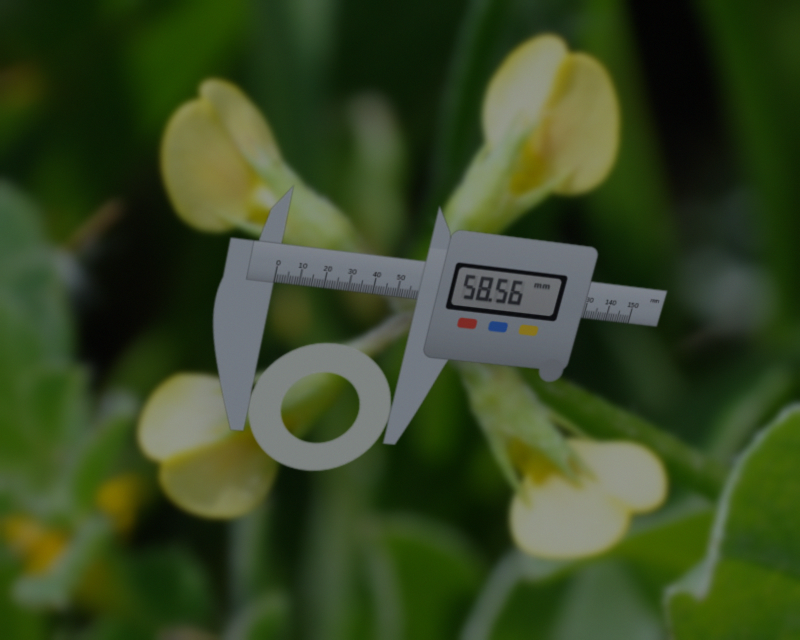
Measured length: mm 58.56
